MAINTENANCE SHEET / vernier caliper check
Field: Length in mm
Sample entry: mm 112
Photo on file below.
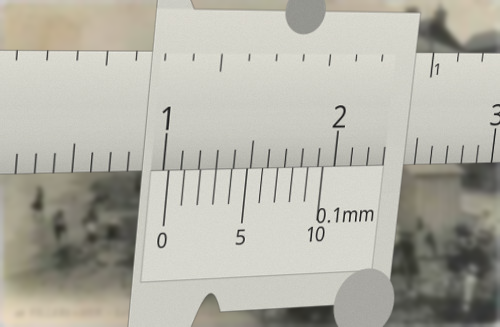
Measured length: mm 10.3
